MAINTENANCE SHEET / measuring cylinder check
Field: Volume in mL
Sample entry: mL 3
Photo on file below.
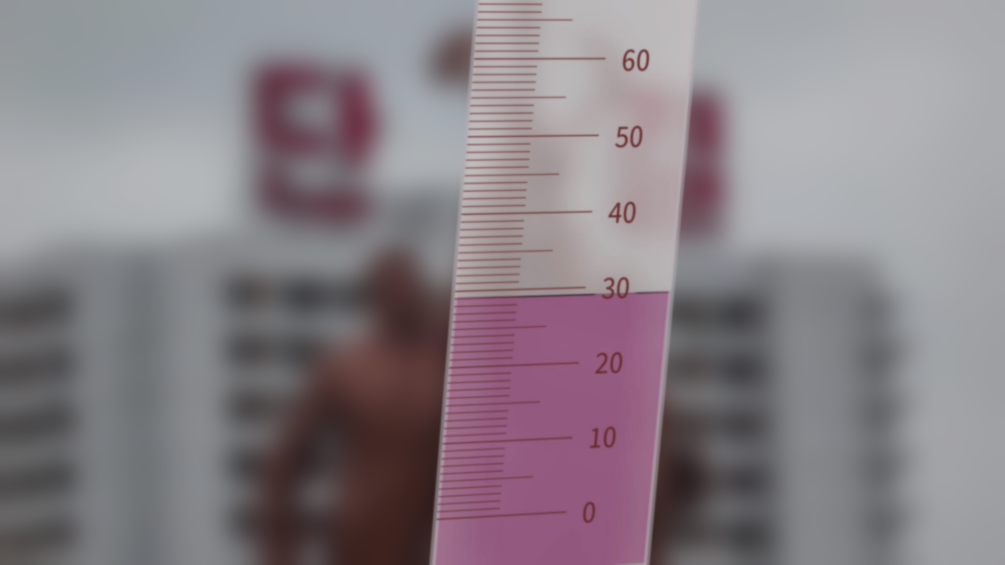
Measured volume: mL 29
